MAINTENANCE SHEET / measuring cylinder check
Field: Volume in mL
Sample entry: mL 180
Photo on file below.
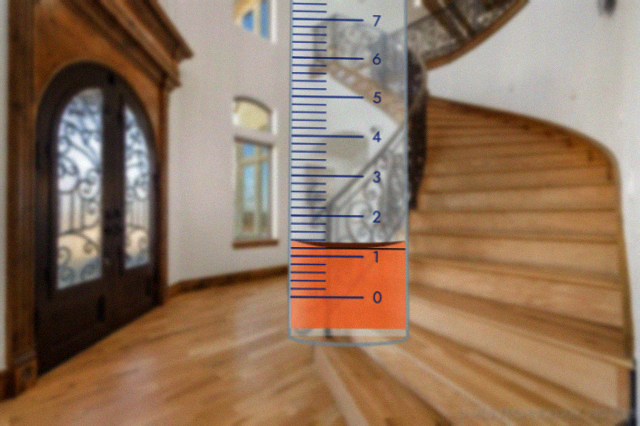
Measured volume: mL 1.2
